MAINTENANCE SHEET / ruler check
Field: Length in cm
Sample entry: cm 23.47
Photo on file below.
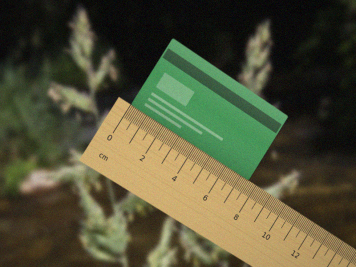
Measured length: cm 7.5
